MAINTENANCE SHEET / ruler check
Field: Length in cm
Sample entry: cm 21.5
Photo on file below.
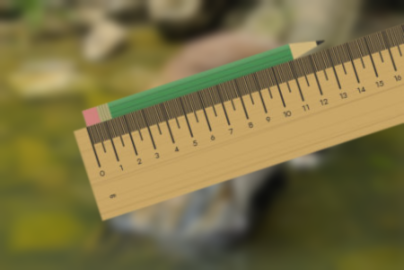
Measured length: cm 13
